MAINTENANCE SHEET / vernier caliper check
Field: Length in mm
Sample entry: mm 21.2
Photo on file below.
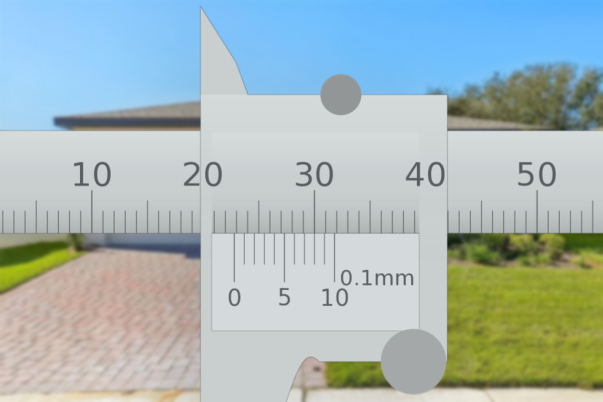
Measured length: mm 22.8
